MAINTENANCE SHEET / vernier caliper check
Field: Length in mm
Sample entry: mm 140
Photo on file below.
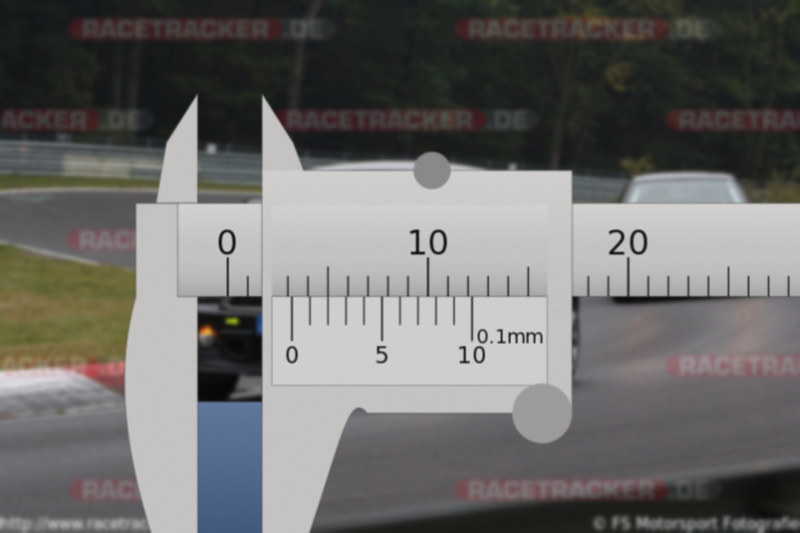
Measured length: mm 3.2
